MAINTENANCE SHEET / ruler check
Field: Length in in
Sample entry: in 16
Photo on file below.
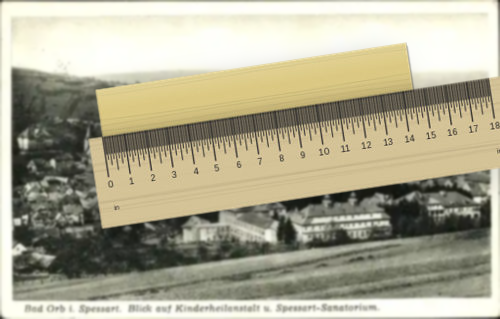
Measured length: in 14.5
